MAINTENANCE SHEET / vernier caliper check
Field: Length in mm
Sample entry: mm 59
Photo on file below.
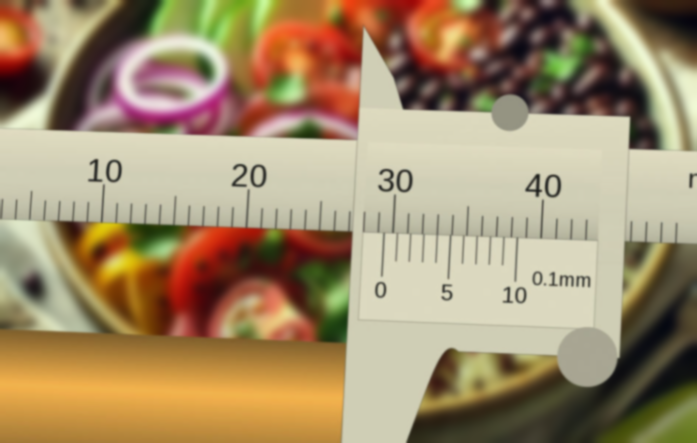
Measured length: mm 29.4
